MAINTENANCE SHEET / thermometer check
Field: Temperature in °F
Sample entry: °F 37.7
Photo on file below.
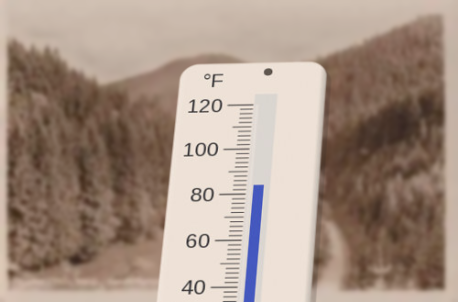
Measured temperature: °F 84
